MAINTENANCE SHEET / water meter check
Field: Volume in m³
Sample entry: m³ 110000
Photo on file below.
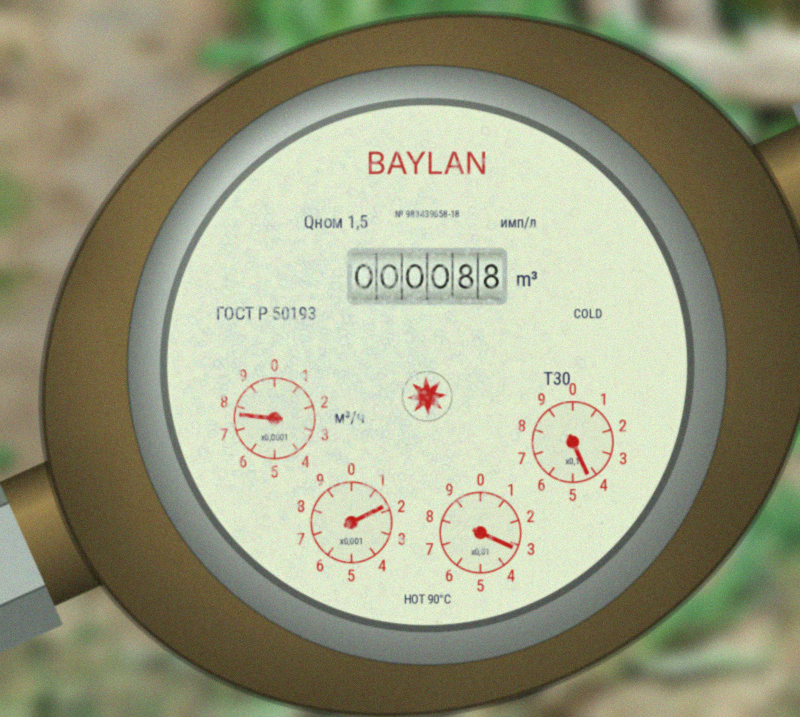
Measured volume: m³ 88.4317
